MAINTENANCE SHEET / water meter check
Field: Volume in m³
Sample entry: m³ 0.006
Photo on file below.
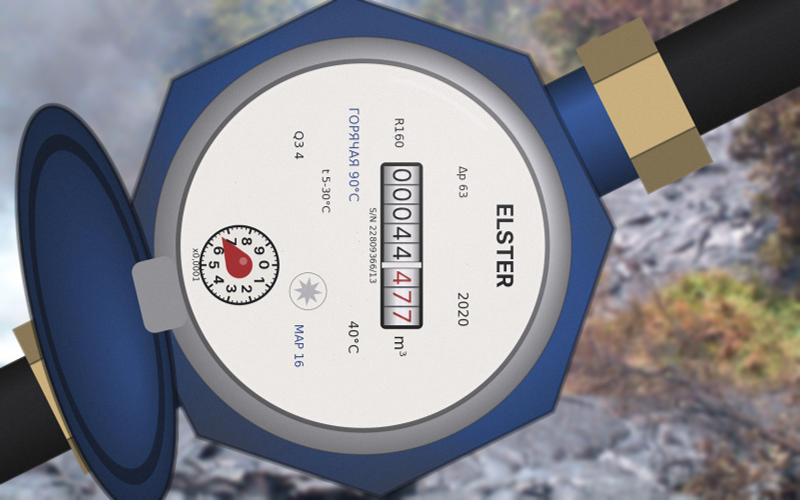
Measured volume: m³ 44.4776
